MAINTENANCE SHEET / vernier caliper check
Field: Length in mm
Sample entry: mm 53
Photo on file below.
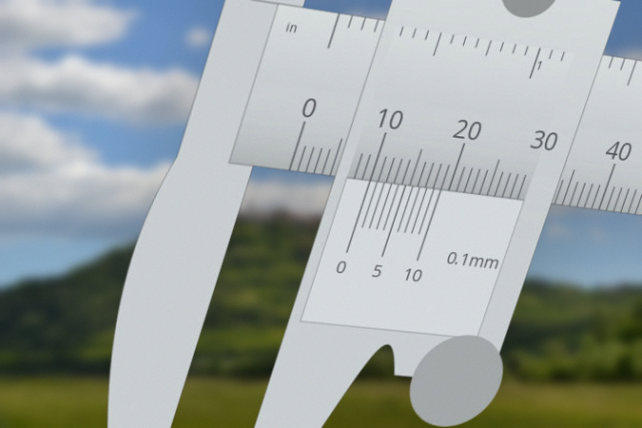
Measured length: mm 10.0
